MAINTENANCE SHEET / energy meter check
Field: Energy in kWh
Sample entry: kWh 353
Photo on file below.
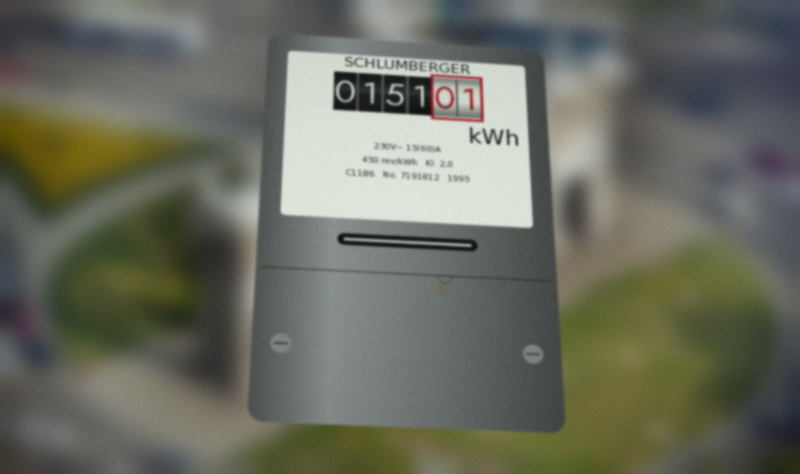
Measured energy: kWh 151.01
